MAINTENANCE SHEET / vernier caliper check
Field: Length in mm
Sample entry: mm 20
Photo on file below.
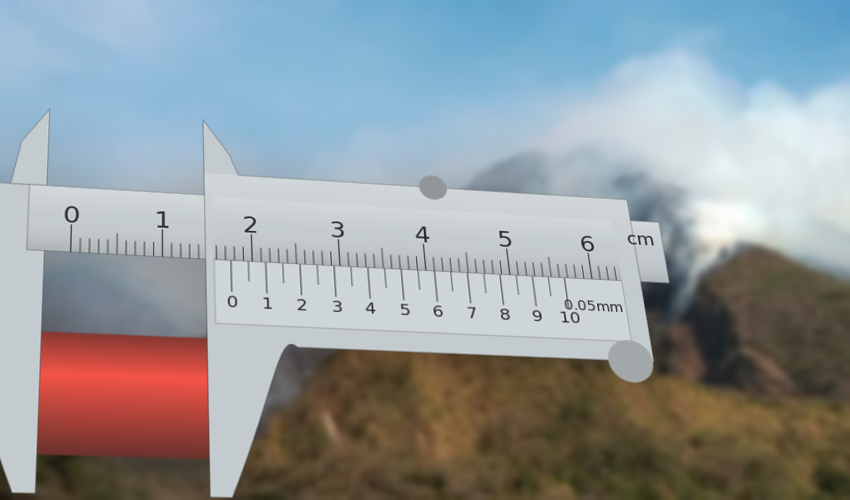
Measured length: mm 17.6
